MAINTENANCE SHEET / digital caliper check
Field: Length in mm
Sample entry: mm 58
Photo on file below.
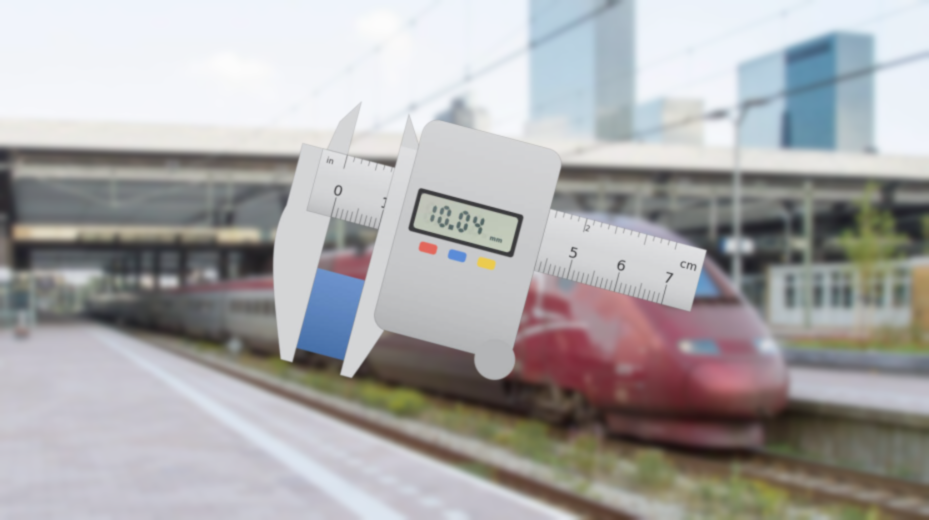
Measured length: mm 10.04
